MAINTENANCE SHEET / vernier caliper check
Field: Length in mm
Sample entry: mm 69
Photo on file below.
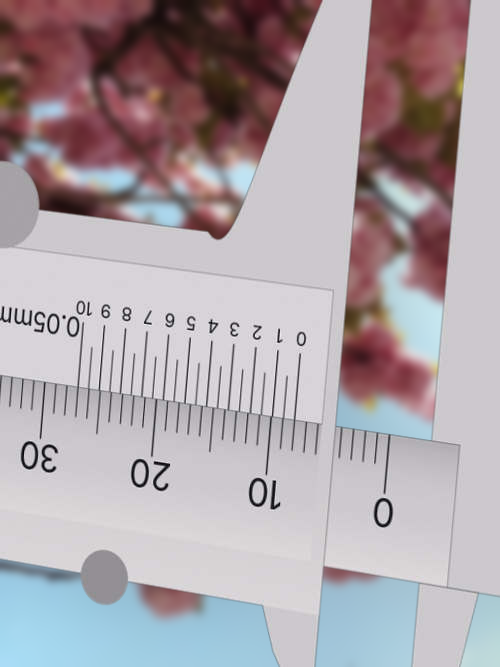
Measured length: mm 8.0
